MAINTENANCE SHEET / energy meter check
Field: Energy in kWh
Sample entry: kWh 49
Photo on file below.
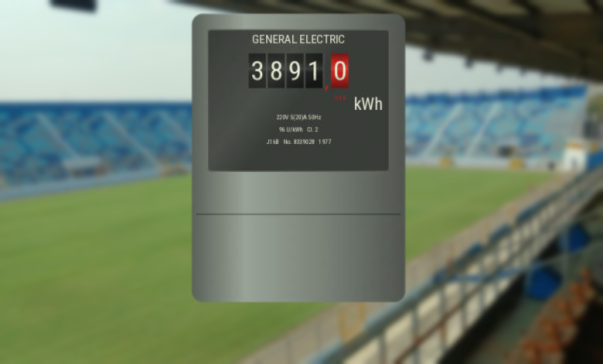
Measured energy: kWh 3891.0
